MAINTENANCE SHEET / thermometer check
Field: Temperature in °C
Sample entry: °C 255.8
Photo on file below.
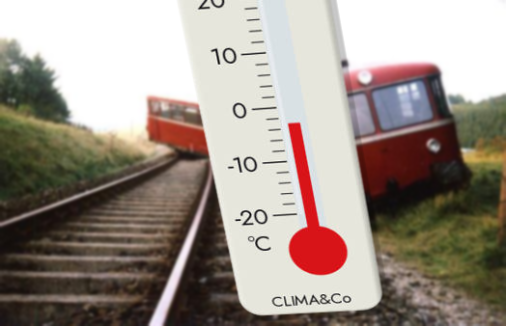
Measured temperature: °C -3
